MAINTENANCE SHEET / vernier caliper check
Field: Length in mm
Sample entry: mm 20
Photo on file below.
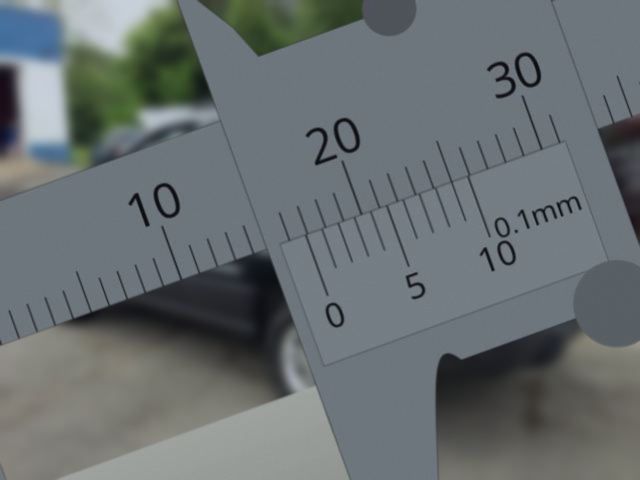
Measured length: mm 16.9
